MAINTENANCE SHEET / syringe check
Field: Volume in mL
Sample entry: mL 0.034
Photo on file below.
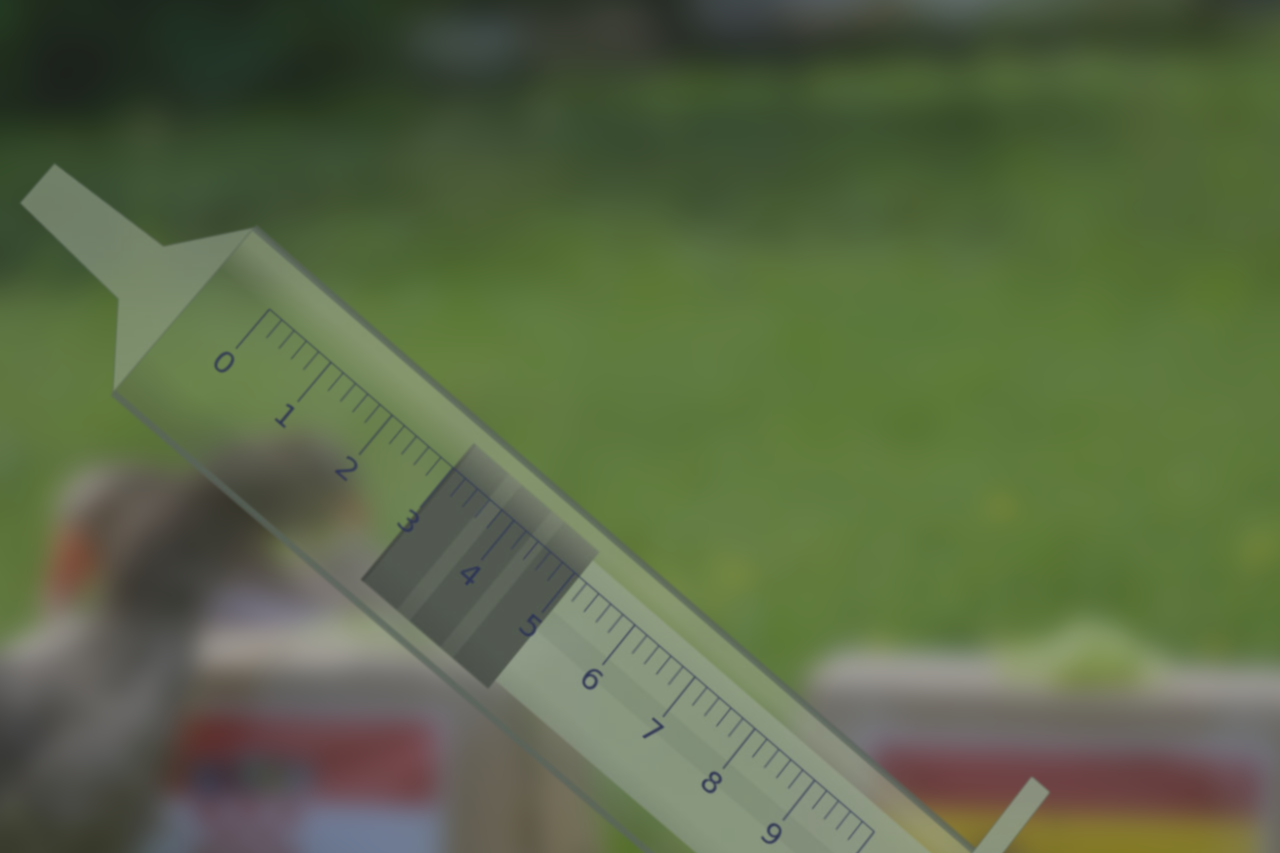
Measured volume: mL 3
